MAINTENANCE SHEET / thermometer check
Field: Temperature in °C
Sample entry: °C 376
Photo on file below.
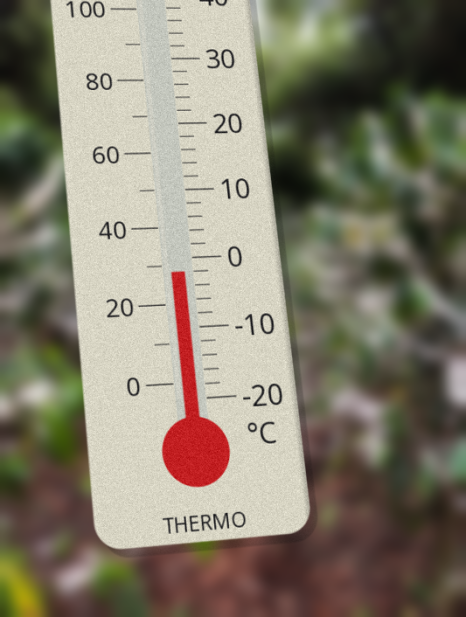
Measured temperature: °C -2
